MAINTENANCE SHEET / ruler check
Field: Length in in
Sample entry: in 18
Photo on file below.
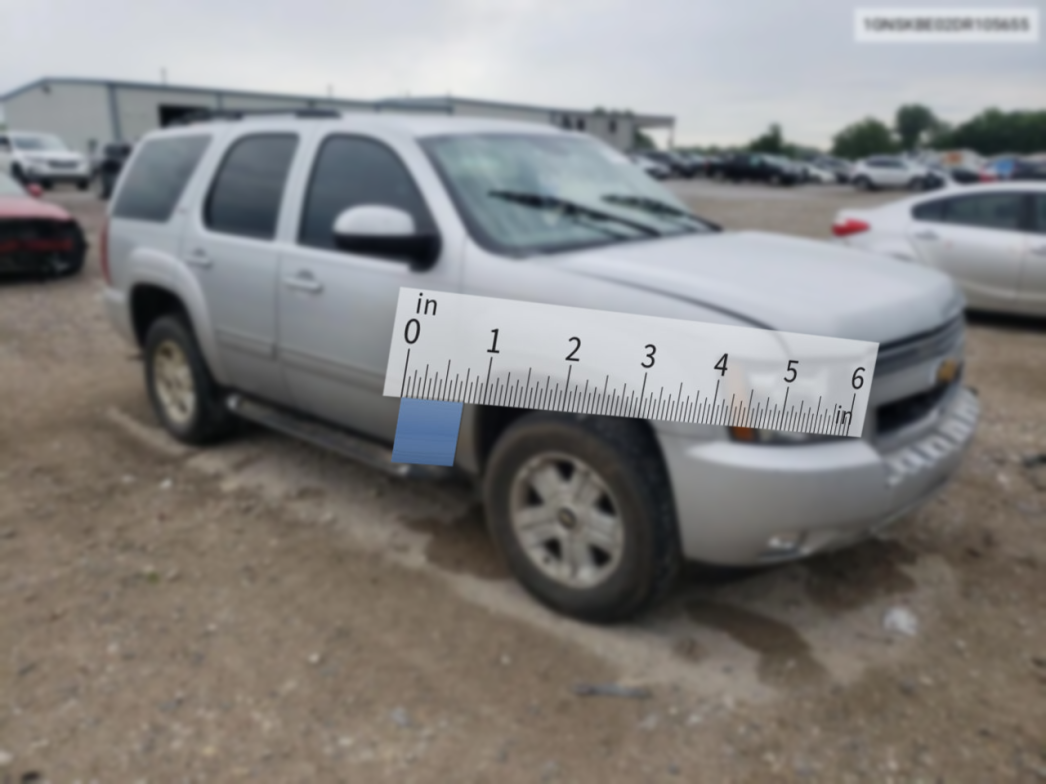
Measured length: in 0.75
